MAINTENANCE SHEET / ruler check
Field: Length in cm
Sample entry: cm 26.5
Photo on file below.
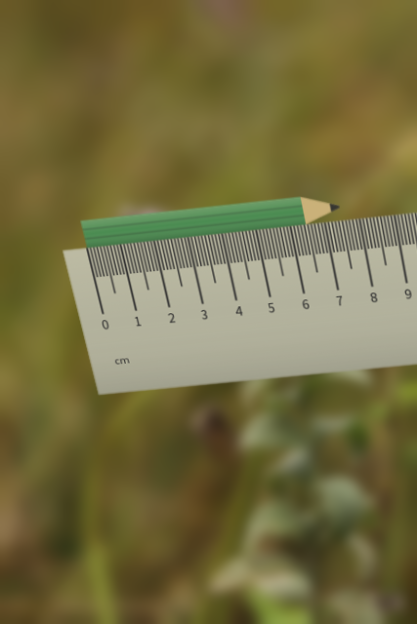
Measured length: cm 7.5
